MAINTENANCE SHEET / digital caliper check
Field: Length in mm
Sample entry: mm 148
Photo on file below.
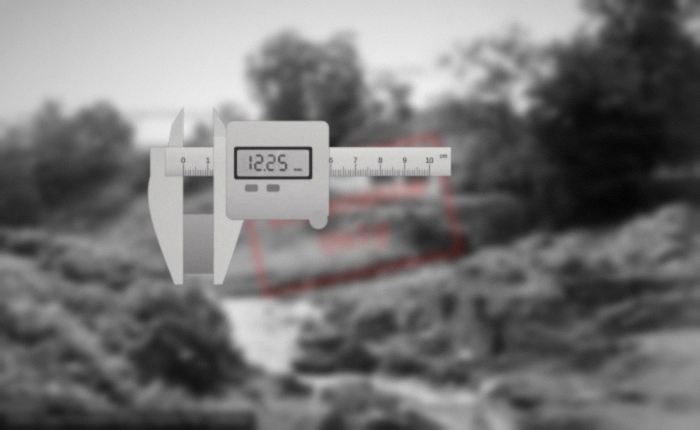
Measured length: mm 12.25
